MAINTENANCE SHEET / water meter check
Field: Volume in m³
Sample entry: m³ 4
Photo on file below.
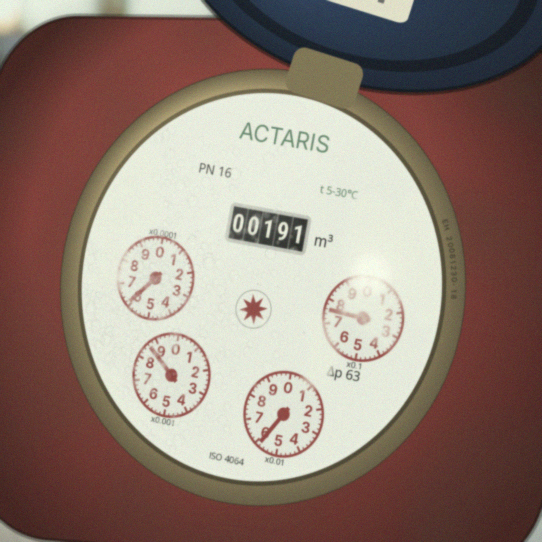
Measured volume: m³ 191.7586
